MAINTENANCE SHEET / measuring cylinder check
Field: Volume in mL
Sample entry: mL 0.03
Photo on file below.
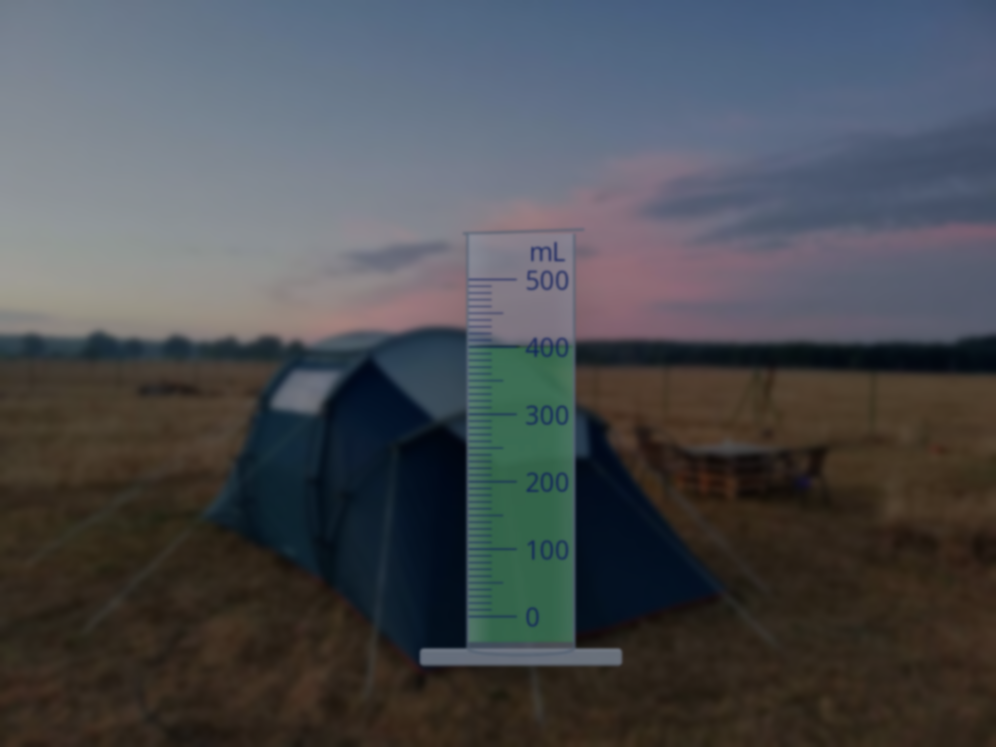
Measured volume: mL 400
